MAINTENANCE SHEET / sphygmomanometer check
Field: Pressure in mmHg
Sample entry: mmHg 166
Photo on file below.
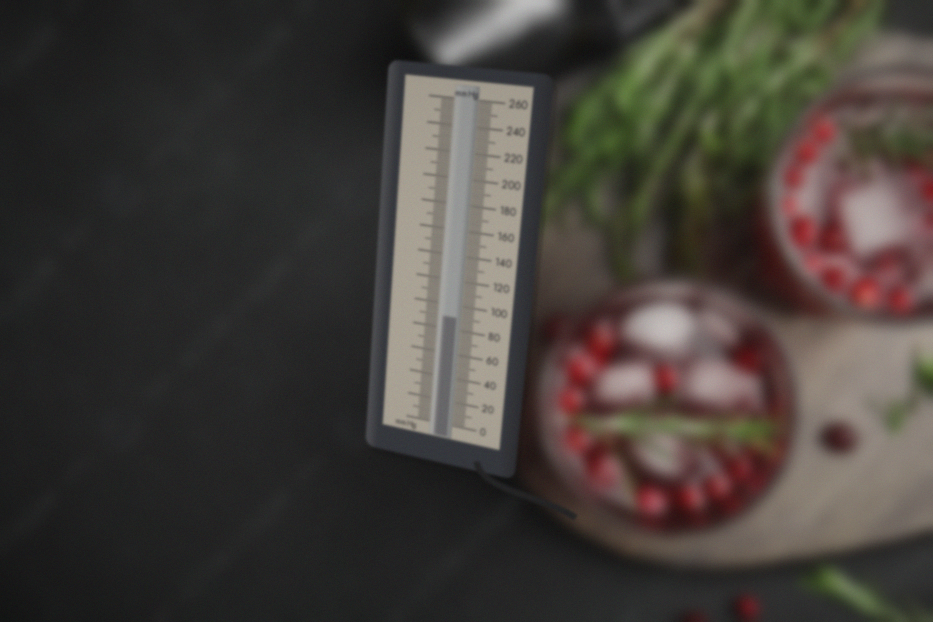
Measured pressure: mmHg 90
